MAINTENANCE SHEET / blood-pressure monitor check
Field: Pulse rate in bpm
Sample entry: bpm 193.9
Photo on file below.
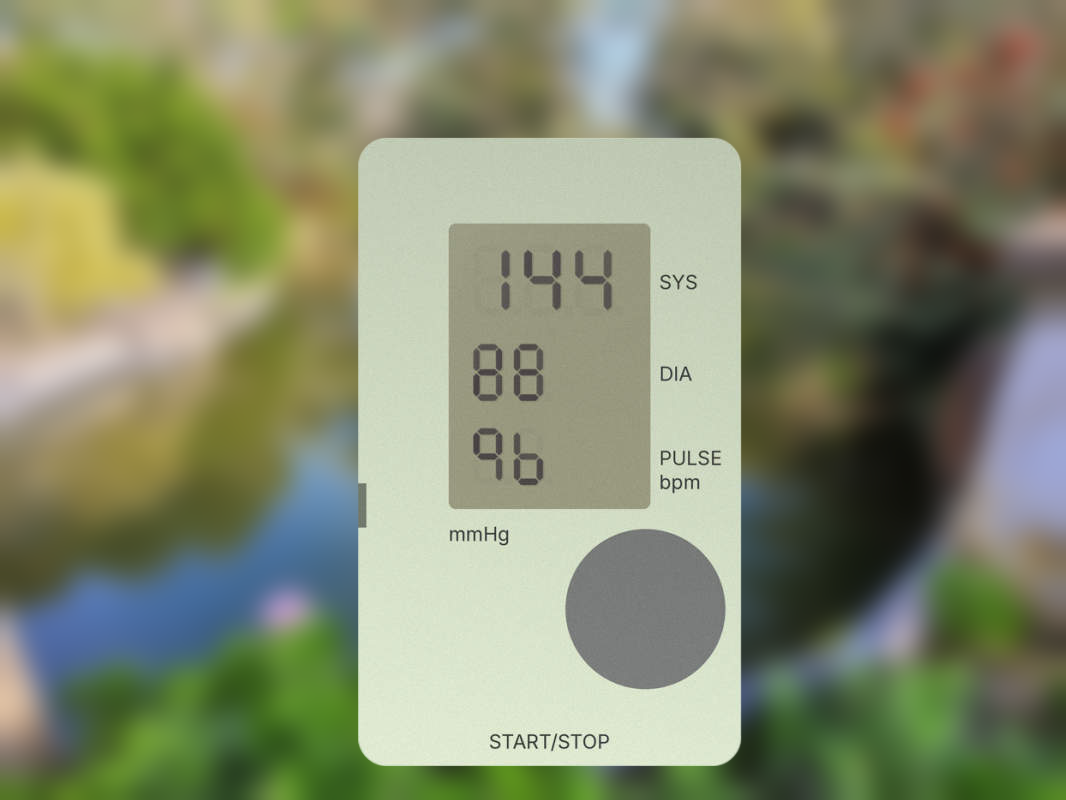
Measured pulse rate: bpm 96
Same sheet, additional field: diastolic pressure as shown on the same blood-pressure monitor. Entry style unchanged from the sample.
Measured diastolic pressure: mmHg 88
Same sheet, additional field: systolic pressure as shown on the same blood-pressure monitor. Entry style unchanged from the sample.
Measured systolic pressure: mmHg 144
